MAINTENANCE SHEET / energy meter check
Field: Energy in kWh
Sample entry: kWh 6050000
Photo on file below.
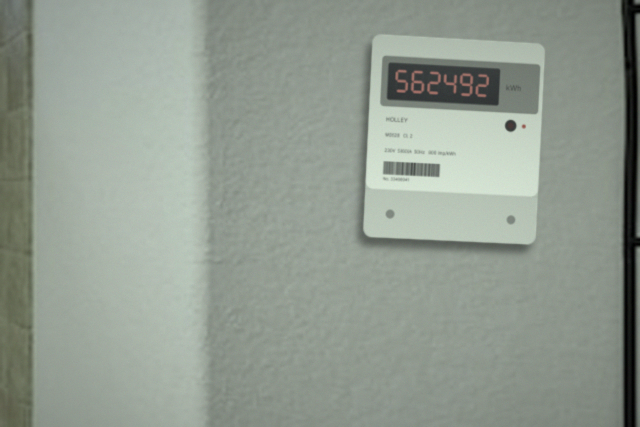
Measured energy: kWh 562492
